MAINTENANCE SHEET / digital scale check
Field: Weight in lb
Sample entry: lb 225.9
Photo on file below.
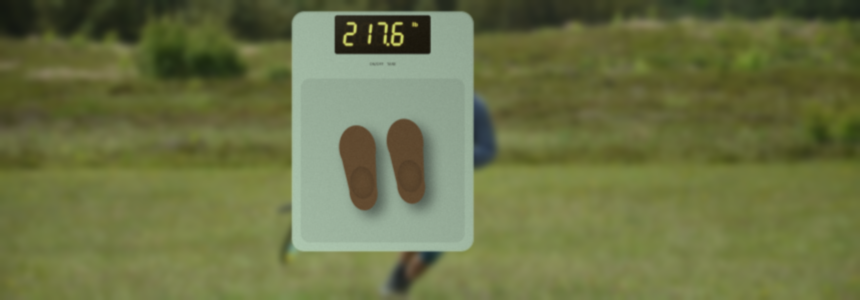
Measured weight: lb 217.6
